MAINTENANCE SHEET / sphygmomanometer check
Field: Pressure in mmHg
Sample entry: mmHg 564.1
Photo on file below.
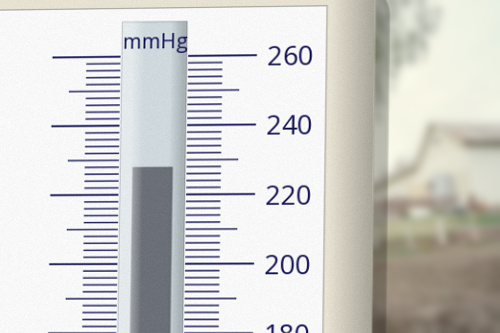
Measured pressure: mmHg 228
